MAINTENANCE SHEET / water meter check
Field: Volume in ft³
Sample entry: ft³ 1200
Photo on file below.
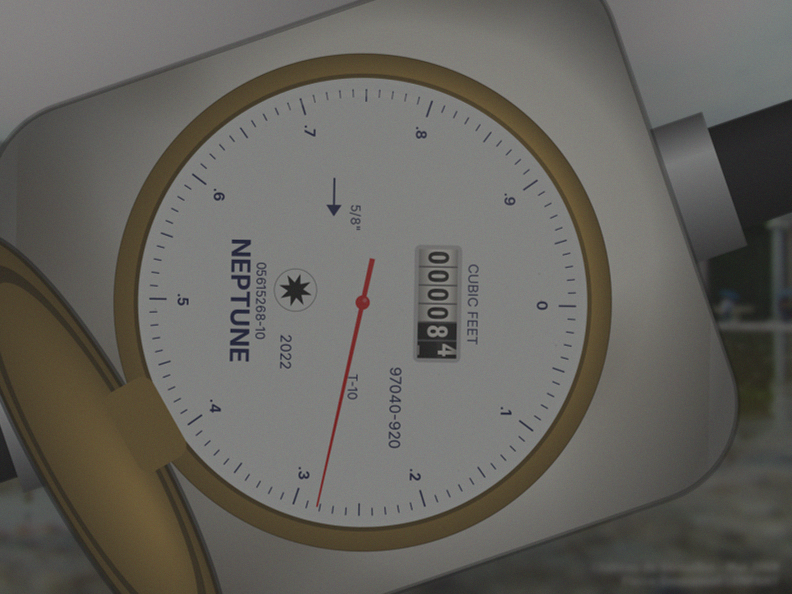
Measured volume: ft³ 84.28
